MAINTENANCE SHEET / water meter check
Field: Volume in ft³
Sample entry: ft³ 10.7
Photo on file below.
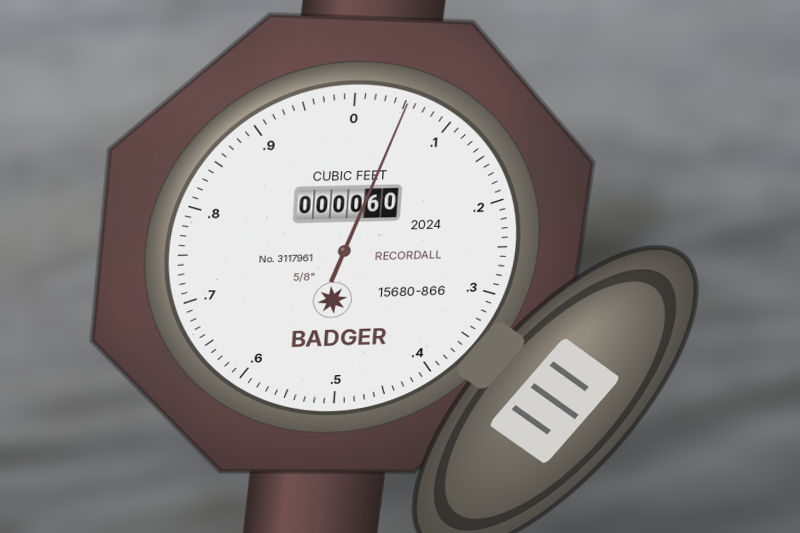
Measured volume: ft³ 60.05
